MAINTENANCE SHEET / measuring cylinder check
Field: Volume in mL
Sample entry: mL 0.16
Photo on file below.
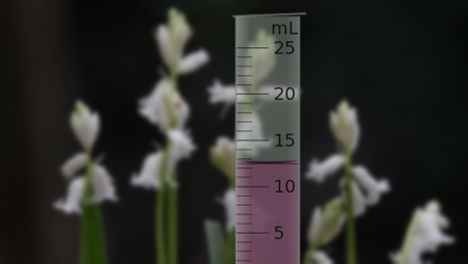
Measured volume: mL 12.5
